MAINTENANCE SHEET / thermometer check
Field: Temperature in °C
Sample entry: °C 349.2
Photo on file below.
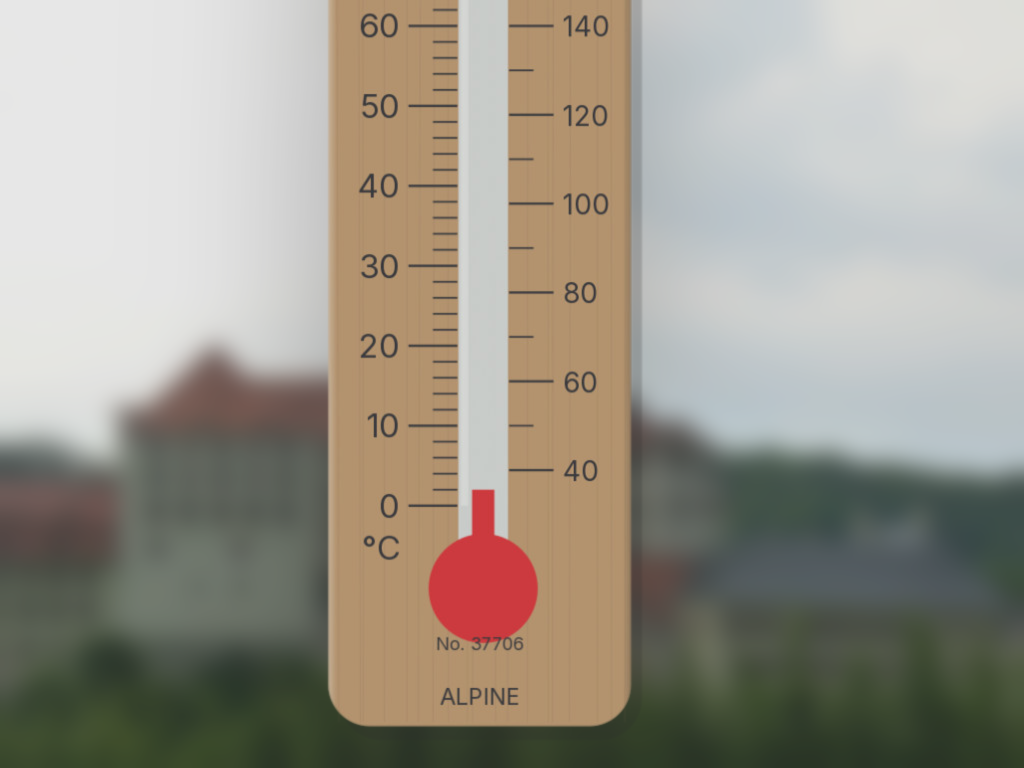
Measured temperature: °C 2
